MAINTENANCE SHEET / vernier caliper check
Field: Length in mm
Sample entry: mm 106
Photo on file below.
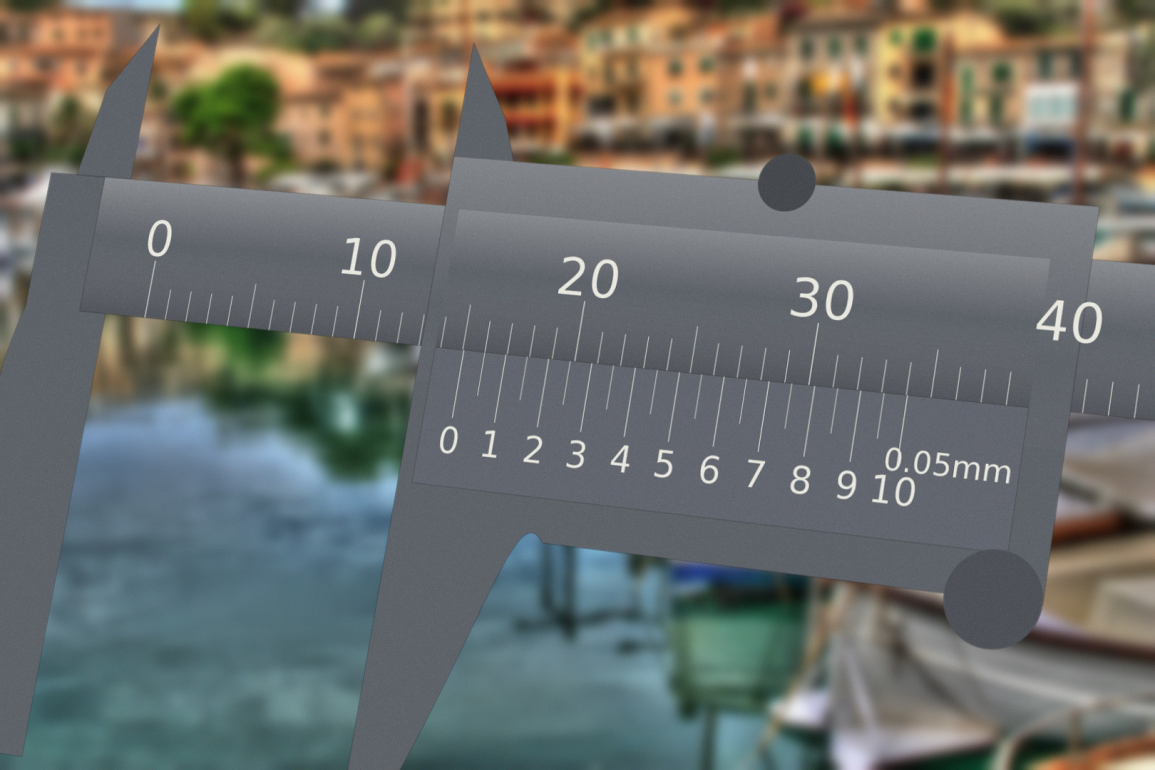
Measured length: mm 15.05
